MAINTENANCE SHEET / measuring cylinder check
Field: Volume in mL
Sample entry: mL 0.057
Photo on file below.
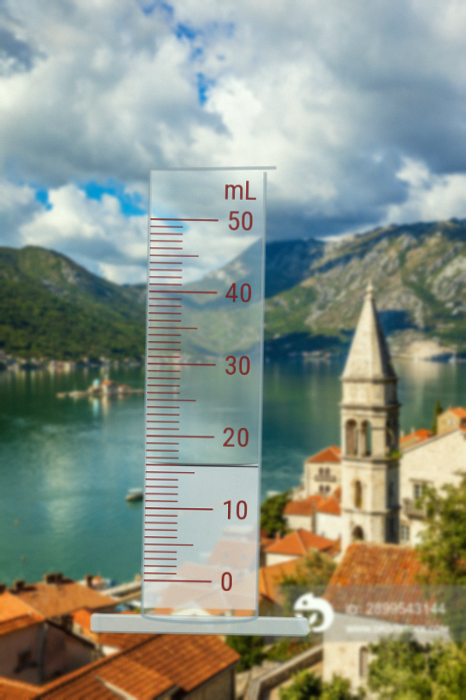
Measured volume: mL 16
